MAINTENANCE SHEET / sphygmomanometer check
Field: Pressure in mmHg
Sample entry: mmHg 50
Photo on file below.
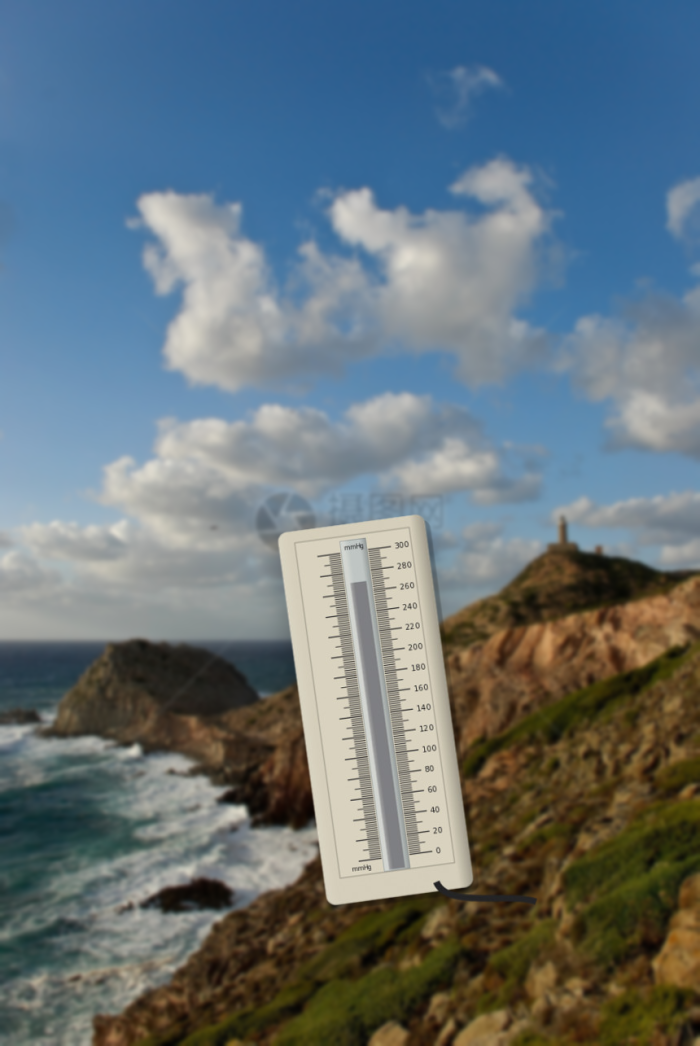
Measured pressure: mmHg 270
